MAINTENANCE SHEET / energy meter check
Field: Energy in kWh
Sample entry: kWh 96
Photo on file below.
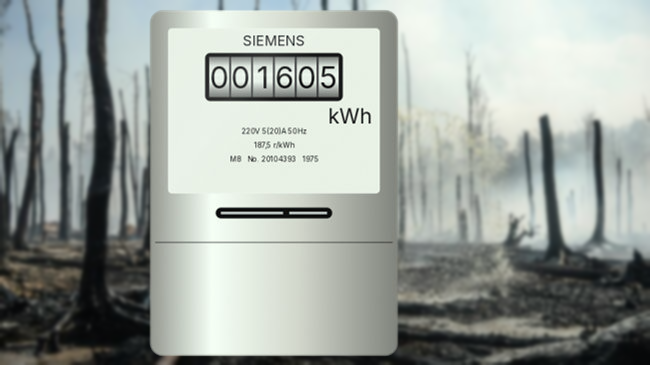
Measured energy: kWh 1605
